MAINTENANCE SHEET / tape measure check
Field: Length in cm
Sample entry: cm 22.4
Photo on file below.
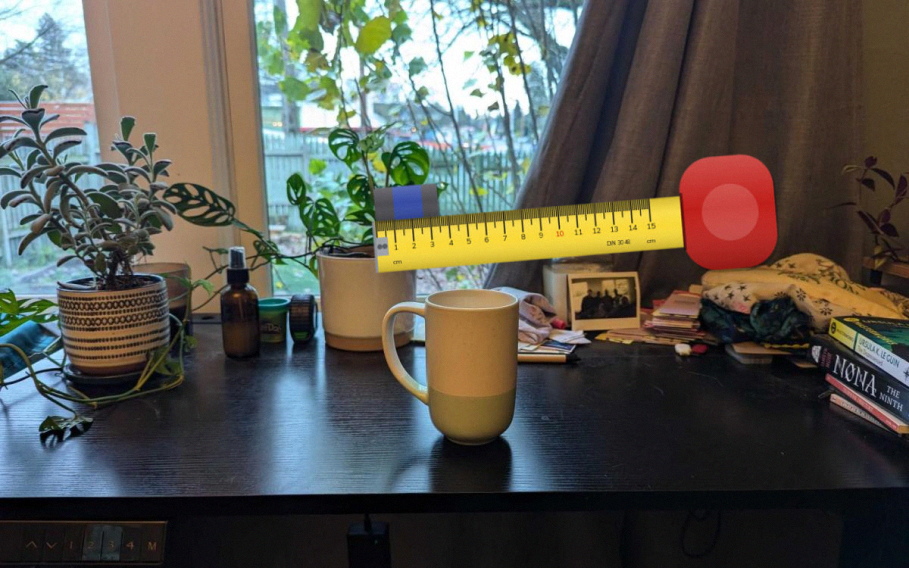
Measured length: cm 3.5
